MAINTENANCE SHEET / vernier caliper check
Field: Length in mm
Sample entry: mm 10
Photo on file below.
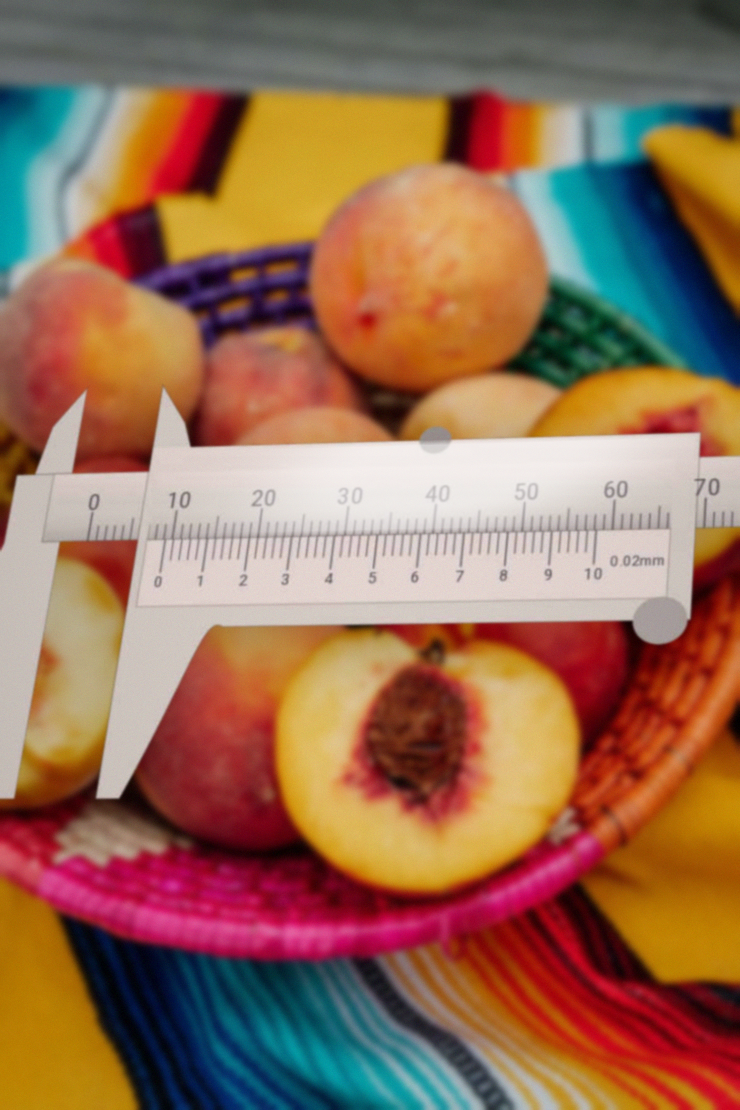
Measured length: mm 9.2
